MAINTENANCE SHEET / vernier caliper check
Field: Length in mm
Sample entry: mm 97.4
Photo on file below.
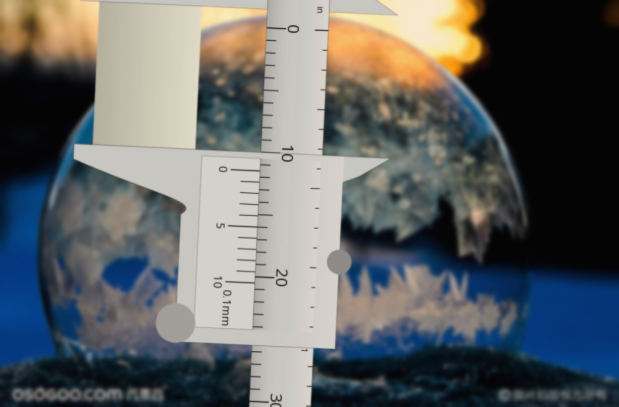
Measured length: mm 11.5
